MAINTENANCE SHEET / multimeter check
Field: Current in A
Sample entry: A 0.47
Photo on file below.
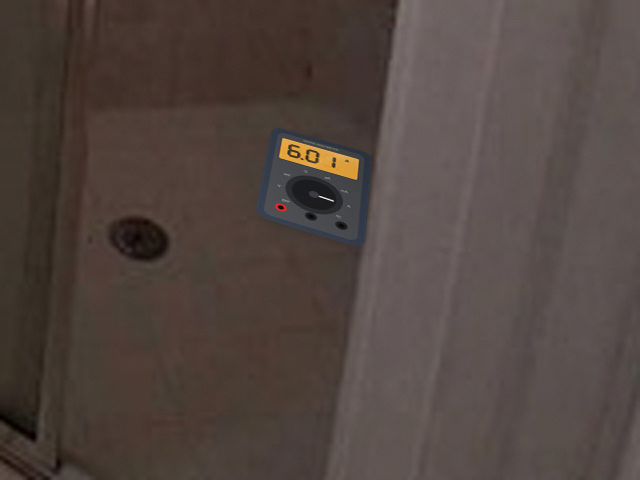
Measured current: A 6.01
